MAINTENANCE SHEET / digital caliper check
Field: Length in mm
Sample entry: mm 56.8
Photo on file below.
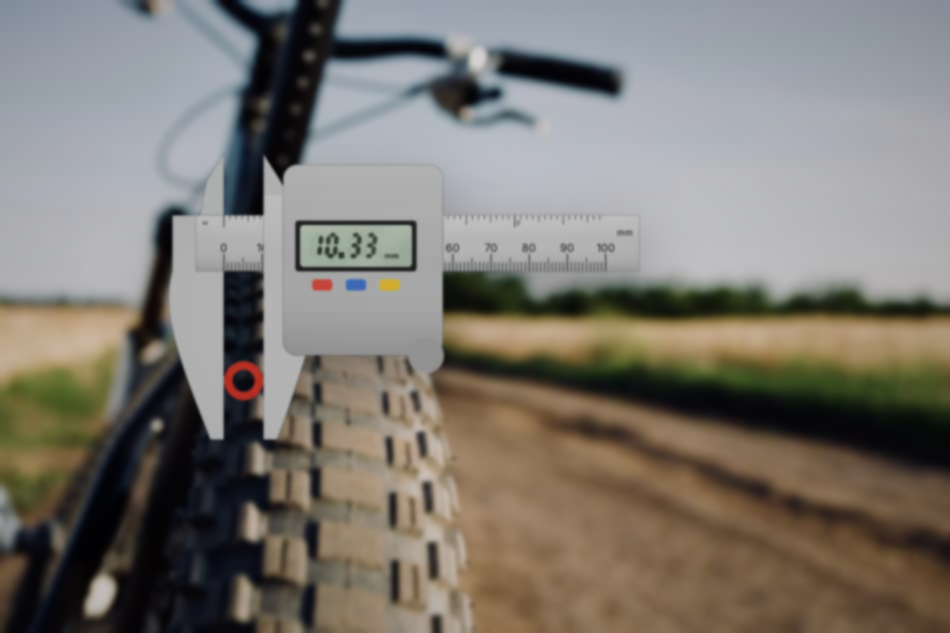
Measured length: mm 10.33
